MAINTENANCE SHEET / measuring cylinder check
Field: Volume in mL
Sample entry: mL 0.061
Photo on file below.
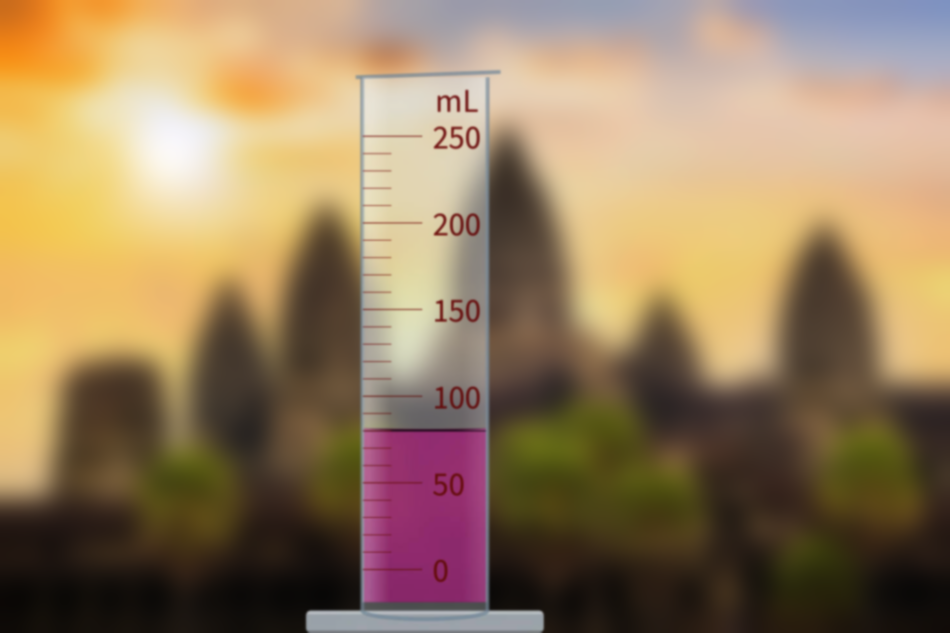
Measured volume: mL 80
